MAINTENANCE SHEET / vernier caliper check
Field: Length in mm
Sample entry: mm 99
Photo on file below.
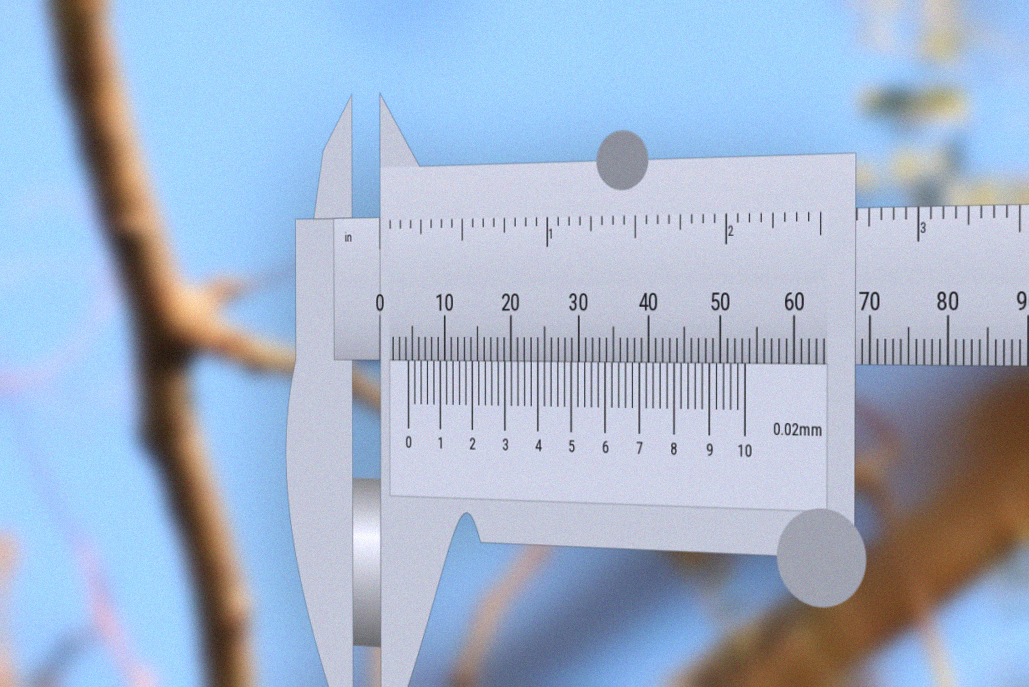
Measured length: mm 4.4
